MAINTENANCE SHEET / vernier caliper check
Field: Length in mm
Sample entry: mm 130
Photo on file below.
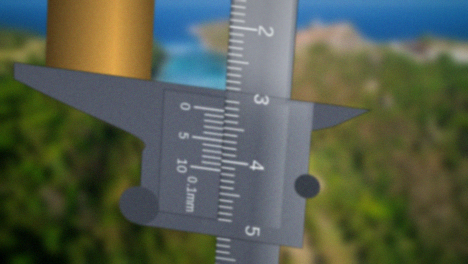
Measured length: mm 32.5
